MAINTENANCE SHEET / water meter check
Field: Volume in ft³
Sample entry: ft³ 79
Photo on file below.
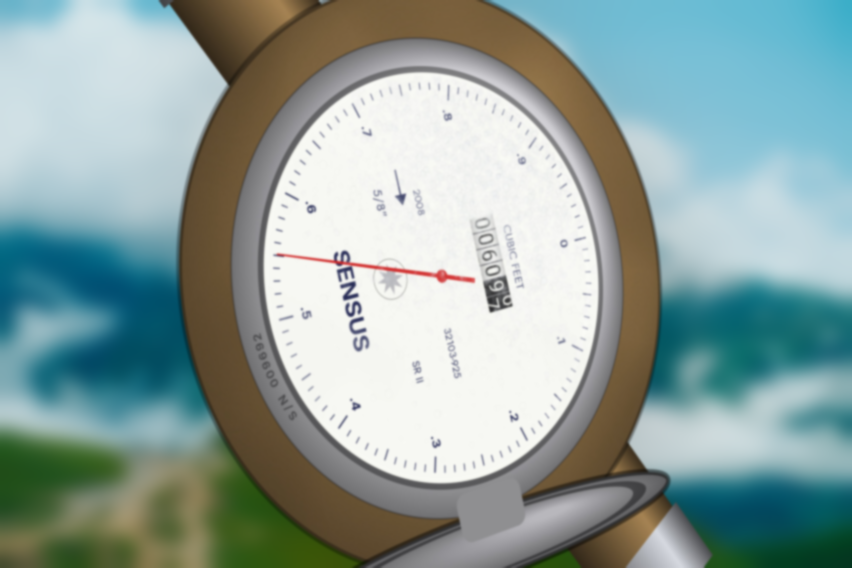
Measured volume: ft³ 6096.55
